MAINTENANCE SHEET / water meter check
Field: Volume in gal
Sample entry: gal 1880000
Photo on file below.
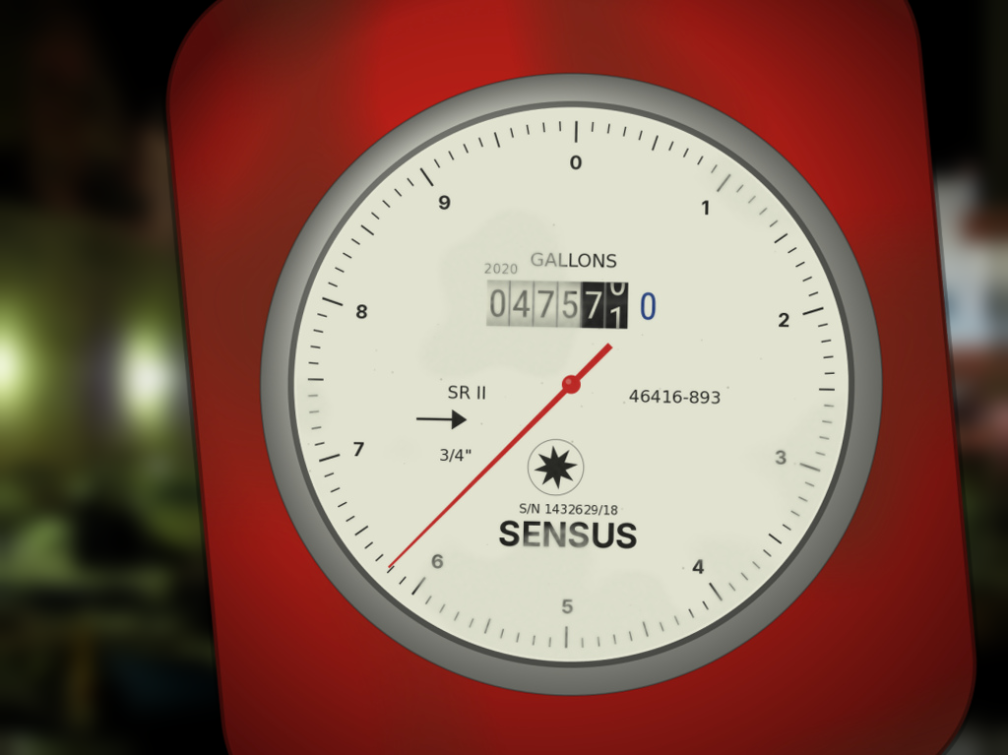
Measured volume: gal 475706.2
